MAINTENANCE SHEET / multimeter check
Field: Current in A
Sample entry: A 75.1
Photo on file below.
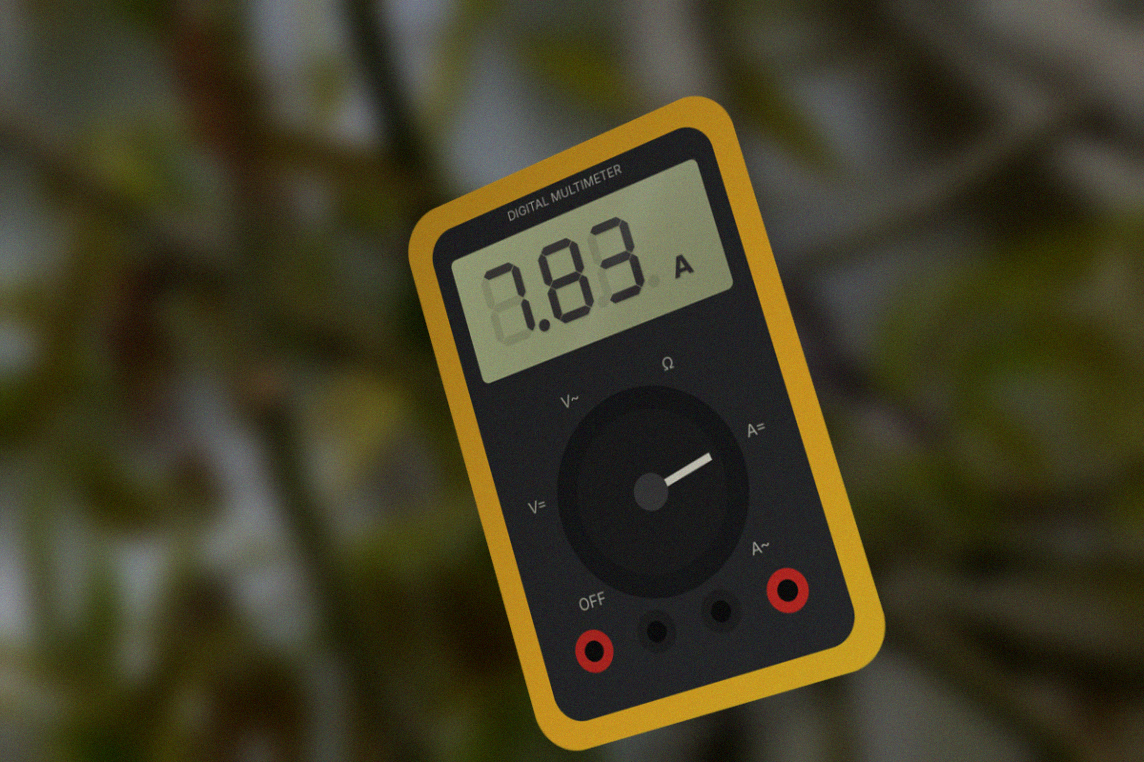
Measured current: A 7.83
